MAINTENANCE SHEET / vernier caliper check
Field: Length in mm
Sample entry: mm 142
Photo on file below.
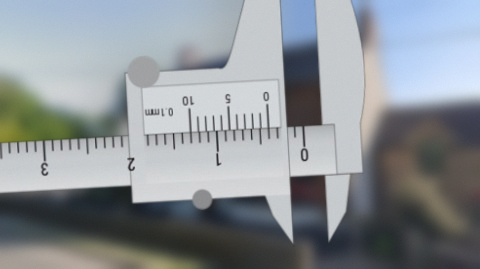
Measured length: mm 4.0
